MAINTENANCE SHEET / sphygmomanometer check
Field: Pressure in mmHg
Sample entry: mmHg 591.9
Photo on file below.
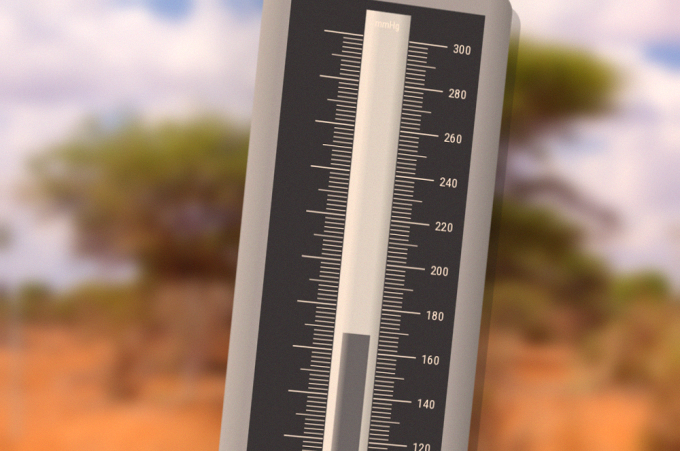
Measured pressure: mmHg 168
